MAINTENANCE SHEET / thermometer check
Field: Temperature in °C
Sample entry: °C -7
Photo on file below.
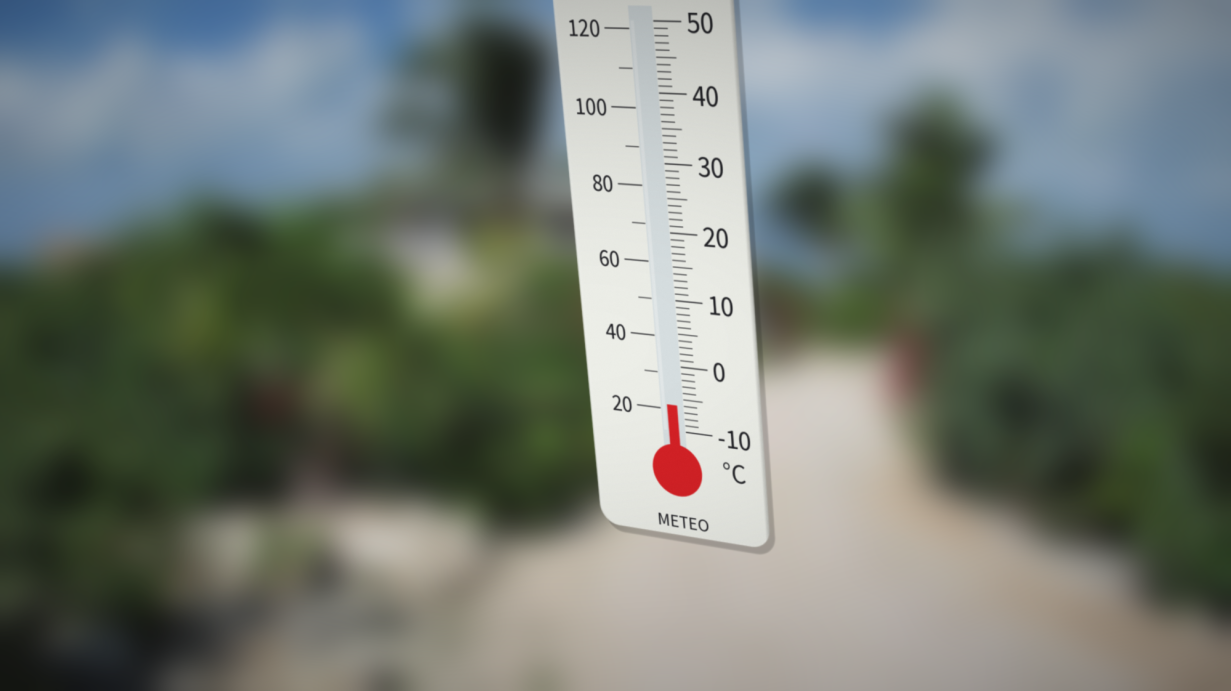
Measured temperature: °C -6
